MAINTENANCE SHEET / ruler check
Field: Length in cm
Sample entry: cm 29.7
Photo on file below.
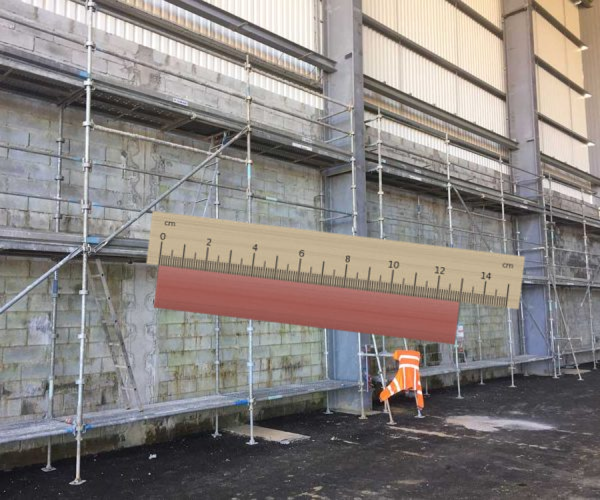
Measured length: cm 13
